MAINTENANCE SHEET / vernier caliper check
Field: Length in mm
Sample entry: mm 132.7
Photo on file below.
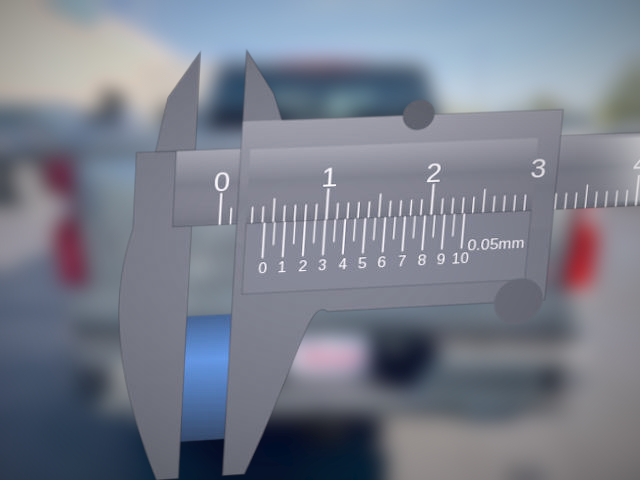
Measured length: mm 4.2
